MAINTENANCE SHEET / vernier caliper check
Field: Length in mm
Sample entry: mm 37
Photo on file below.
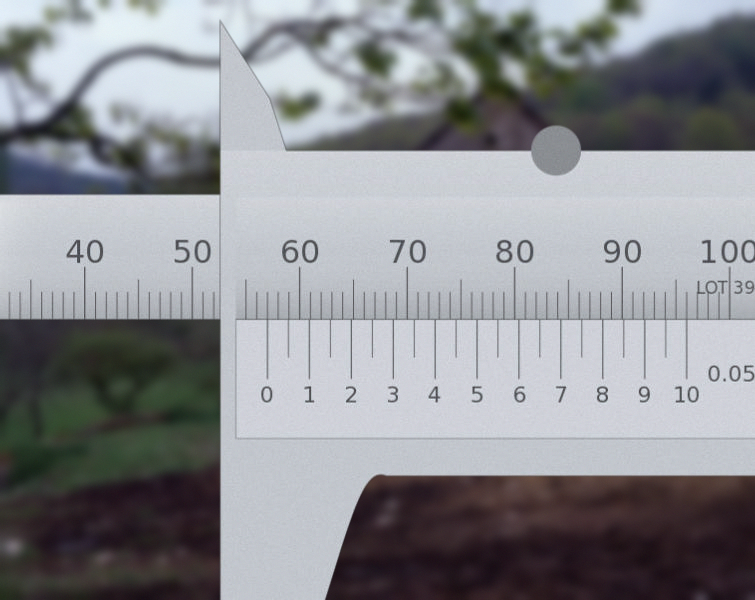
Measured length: mm 57.0
